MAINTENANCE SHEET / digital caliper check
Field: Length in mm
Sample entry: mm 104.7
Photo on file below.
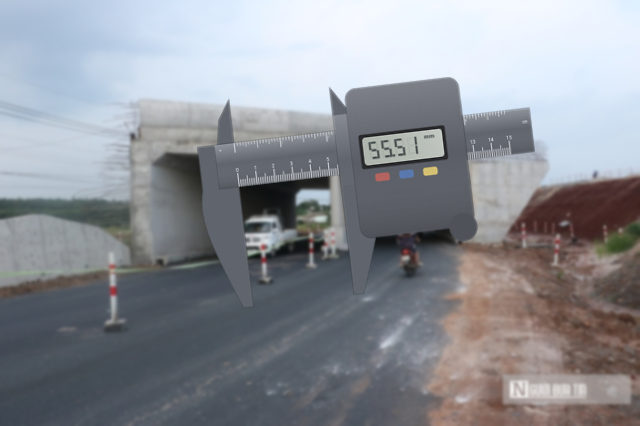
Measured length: mm 55.51
